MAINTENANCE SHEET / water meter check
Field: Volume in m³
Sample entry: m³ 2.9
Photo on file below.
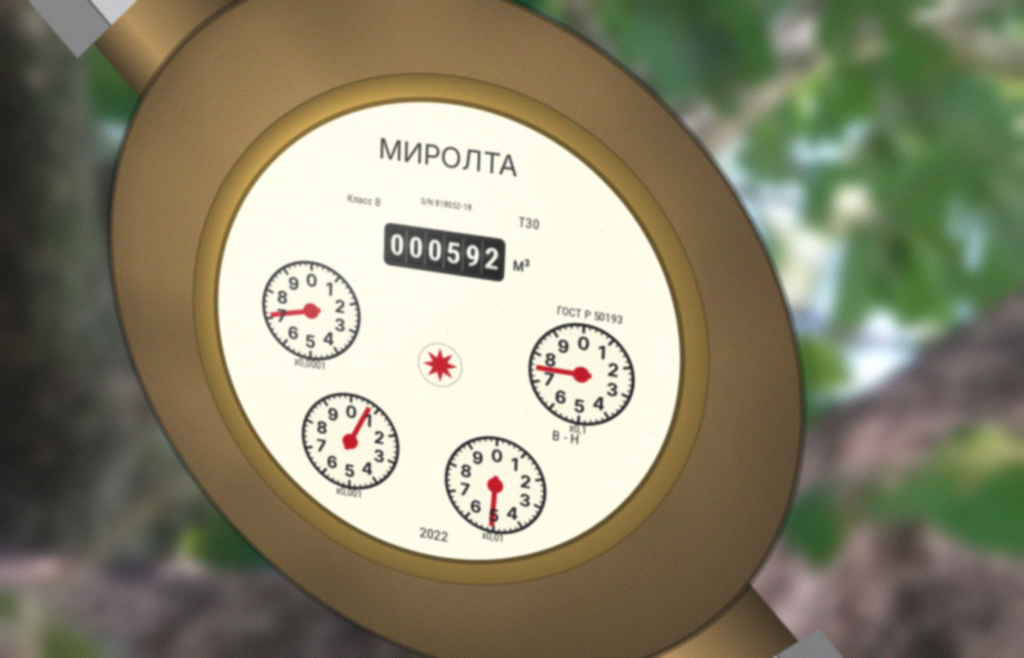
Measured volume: m³ 592.7507
